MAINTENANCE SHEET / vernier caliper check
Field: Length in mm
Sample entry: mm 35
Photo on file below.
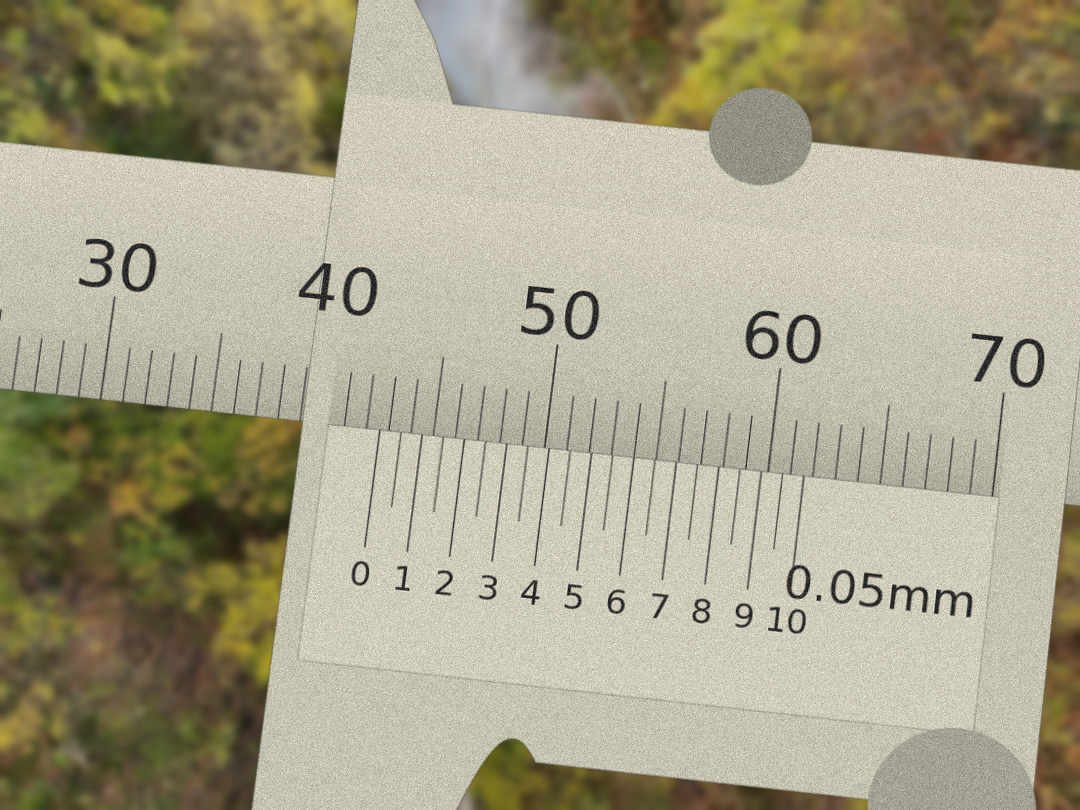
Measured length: mm 42.6
